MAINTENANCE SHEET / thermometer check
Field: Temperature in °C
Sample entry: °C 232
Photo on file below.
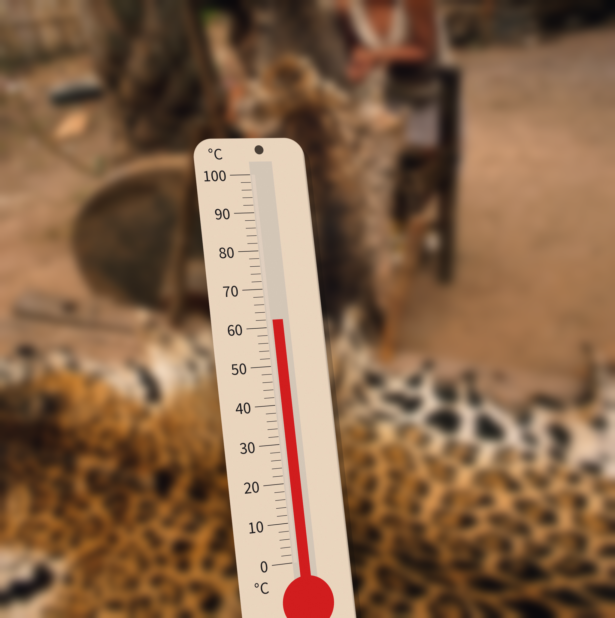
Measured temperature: °C 62
